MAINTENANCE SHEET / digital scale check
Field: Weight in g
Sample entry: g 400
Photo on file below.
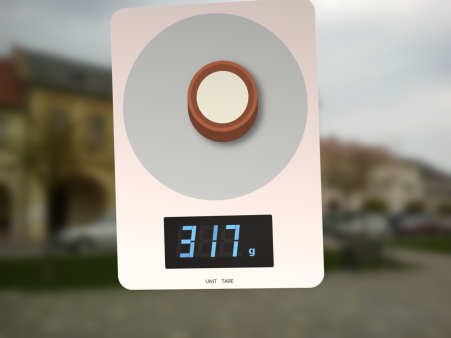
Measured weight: g 317
